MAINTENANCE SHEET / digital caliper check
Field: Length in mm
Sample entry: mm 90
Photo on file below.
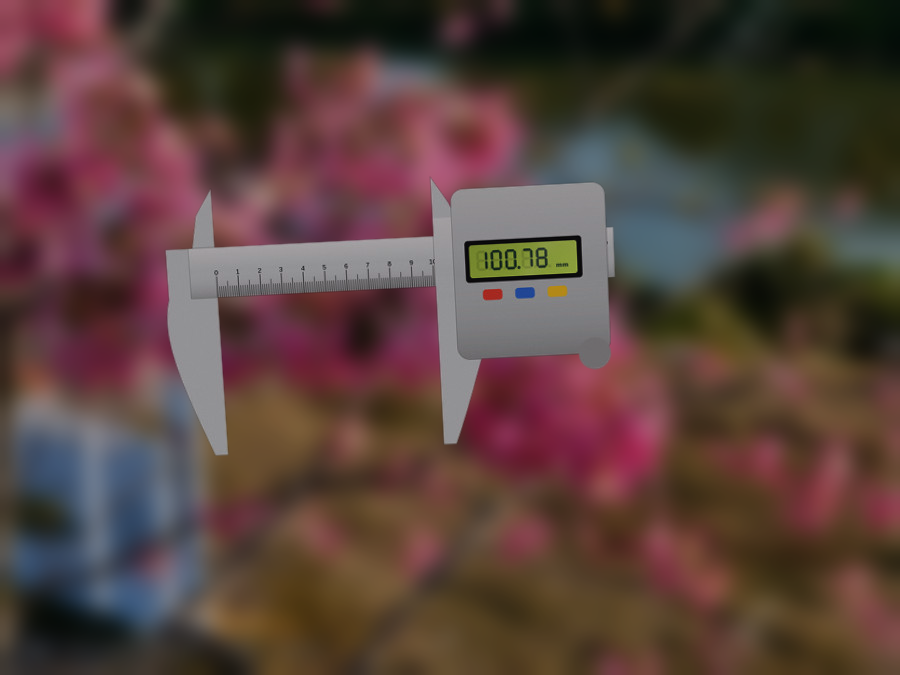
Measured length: mm 100.78
